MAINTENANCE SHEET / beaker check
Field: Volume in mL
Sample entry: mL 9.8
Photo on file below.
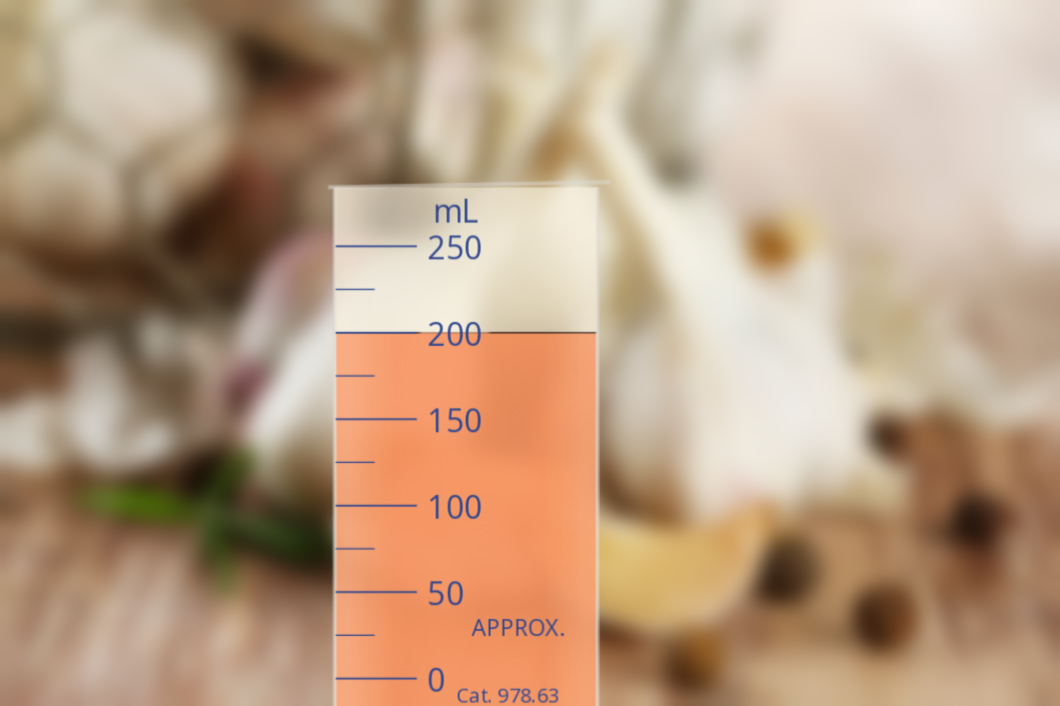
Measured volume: mL 200
